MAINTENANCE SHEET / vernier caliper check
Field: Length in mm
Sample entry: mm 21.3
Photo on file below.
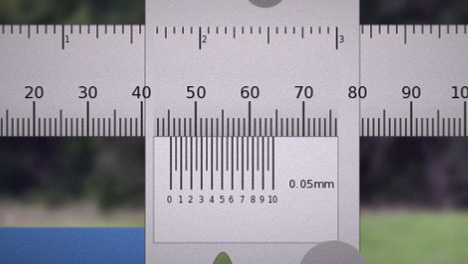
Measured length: mm 45.4
